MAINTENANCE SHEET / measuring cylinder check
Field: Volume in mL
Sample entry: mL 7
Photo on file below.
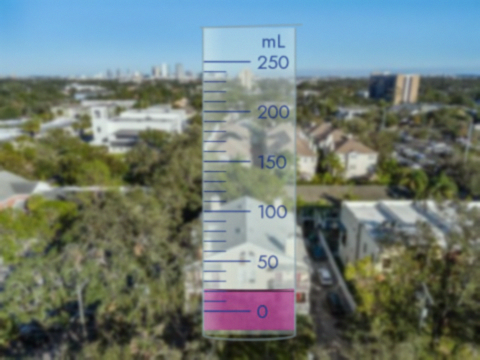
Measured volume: mL 20
